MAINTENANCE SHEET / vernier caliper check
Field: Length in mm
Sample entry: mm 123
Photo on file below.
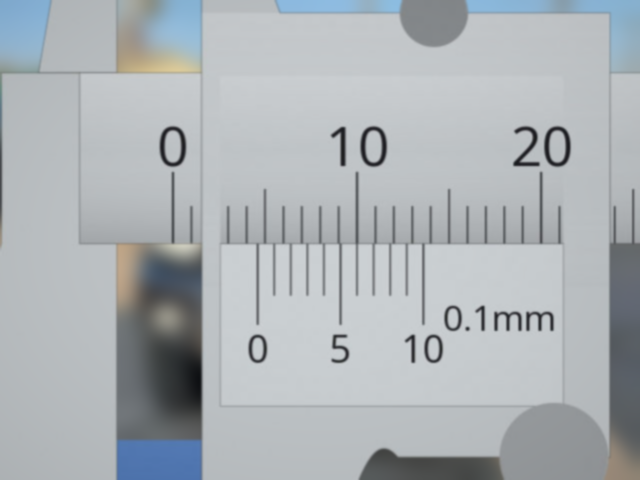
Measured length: mm 4.6
